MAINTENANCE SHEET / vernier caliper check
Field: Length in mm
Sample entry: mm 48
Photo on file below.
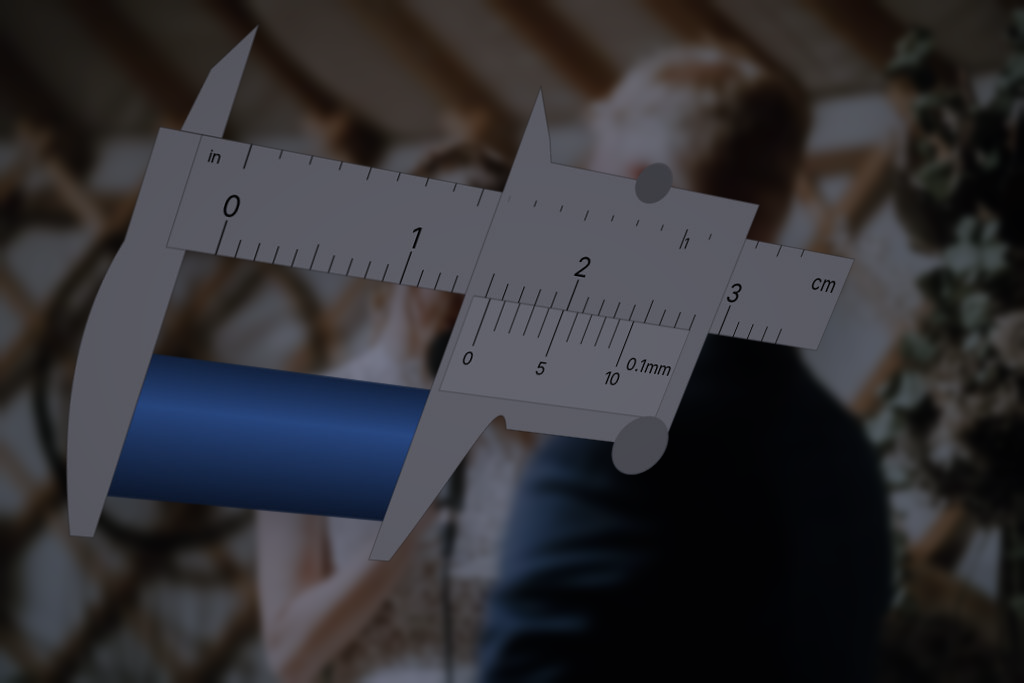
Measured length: mm 15.3
